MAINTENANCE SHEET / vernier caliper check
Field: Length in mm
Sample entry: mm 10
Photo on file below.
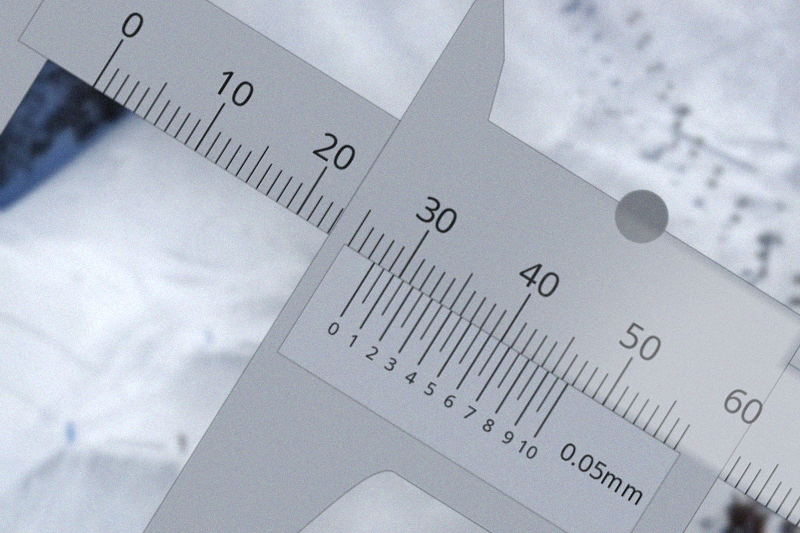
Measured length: mm 27.6
